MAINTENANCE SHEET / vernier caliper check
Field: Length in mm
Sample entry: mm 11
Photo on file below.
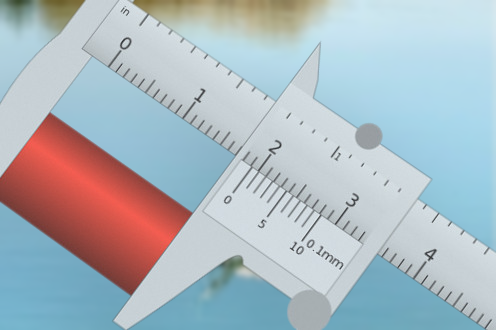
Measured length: mm 19.2
